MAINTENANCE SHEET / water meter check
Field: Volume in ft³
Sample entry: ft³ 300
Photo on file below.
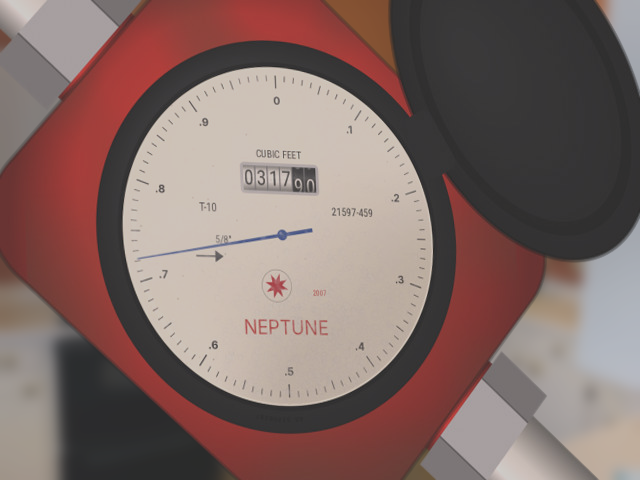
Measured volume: ft³ 31789.72
